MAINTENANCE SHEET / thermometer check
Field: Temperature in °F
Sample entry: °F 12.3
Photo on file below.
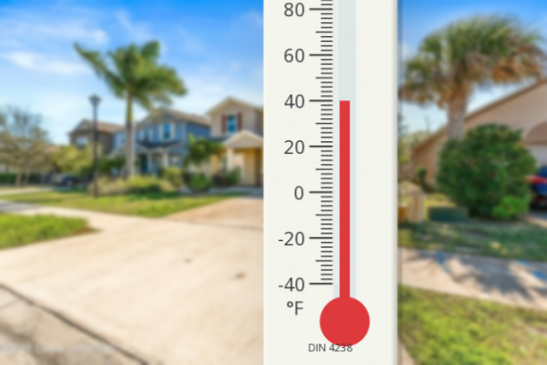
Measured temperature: °F 40
